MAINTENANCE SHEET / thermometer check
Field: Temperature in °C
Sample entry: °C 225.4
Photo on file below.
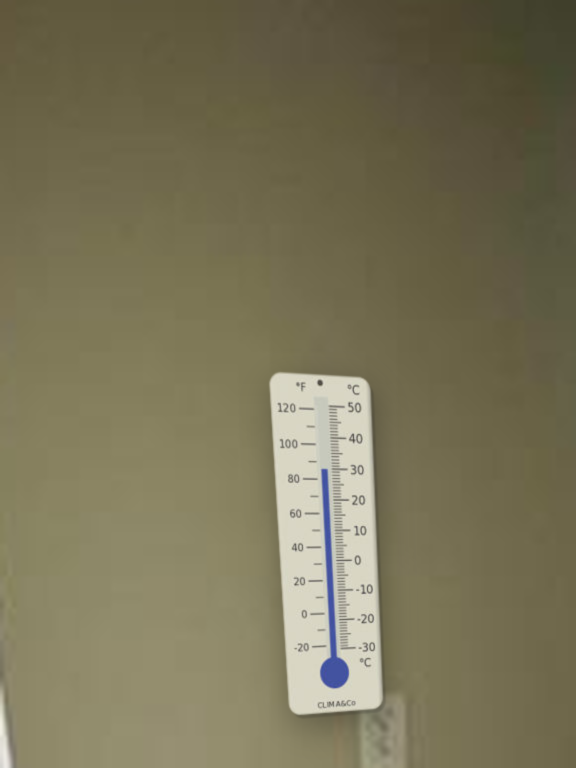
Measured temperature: °C 30
